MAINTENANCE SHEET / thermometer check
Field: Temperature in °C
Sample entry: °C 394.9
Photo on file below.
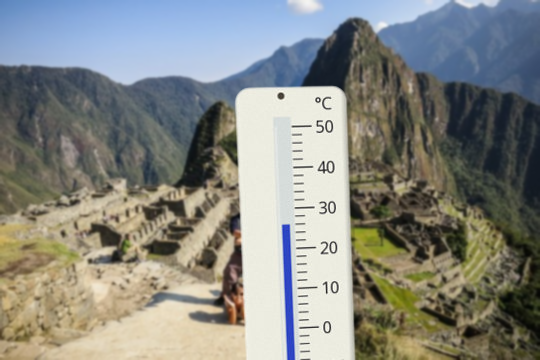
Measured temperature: °C 26
